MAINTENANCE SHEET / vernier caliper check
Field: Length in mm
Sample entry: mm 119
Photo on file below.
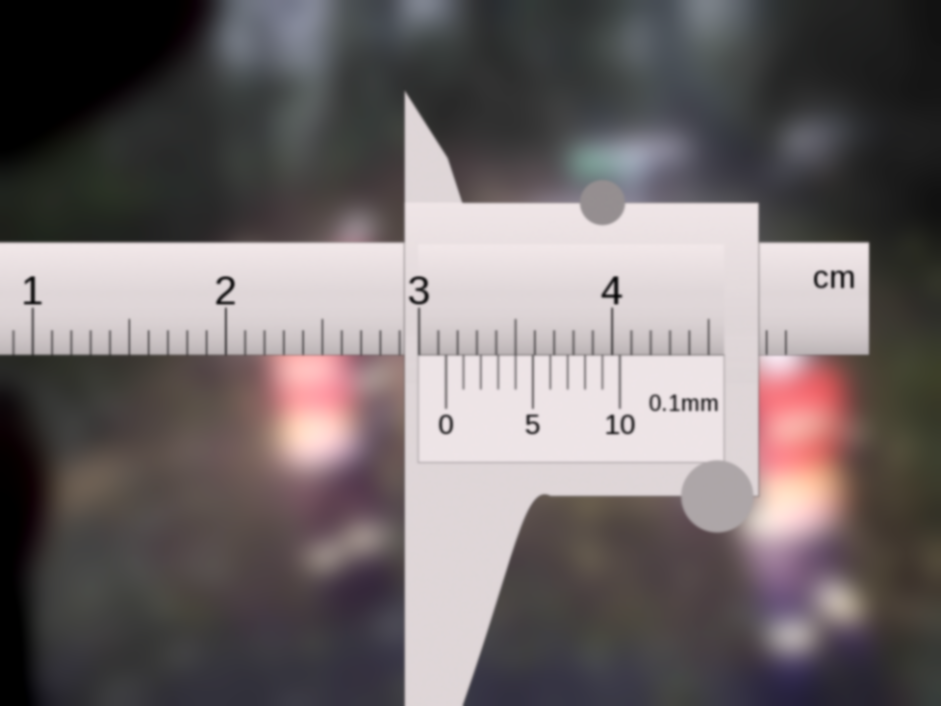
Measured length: mm 31.4
